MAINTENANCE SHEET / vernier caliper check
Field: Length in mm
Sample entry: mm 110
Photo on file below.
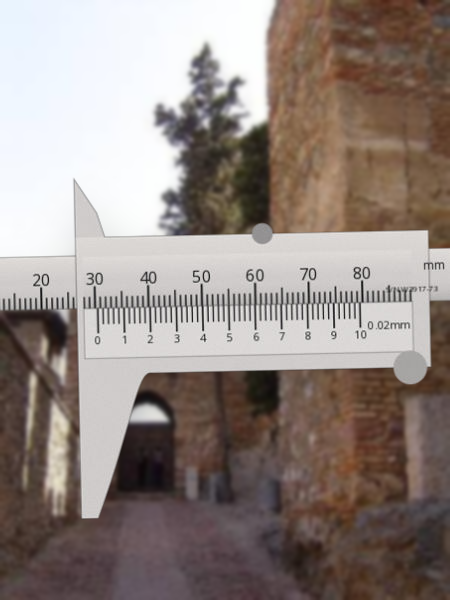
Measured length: mm 30.5
